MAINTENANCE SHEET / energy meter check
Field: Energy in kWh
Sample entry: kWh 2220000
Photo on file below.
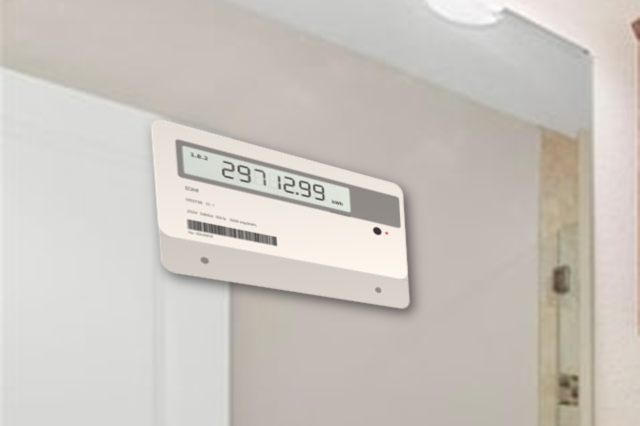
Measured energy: kWh 29712.99
